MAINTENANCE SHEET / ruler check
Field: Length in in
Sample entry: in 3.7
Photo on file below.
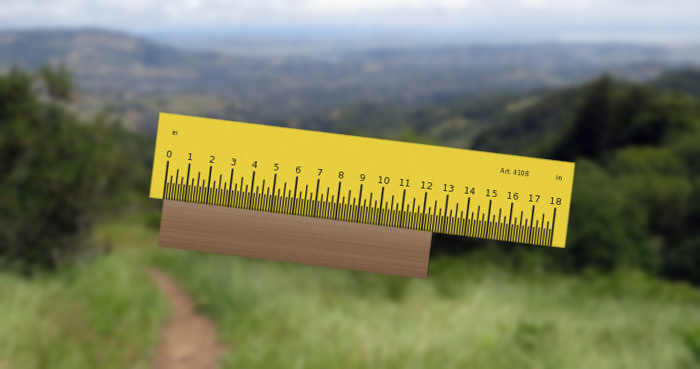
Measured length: in 12.5
